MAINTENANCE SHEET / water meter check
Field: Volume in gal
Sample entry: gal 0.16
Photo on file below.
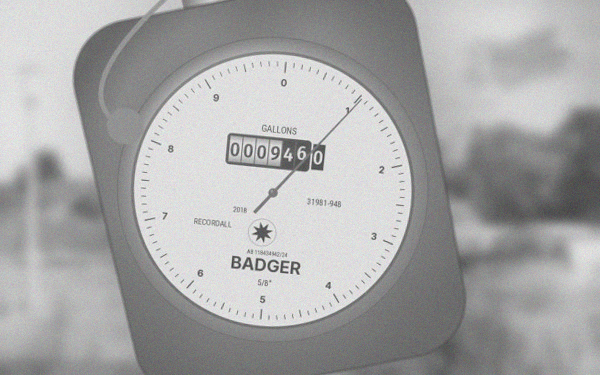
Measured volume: gal 9461.0
